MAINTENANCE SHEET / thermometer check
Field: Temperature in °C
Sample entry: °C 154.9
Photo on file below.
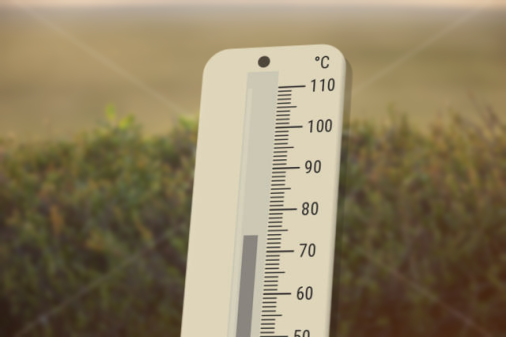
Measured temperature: °C 74
